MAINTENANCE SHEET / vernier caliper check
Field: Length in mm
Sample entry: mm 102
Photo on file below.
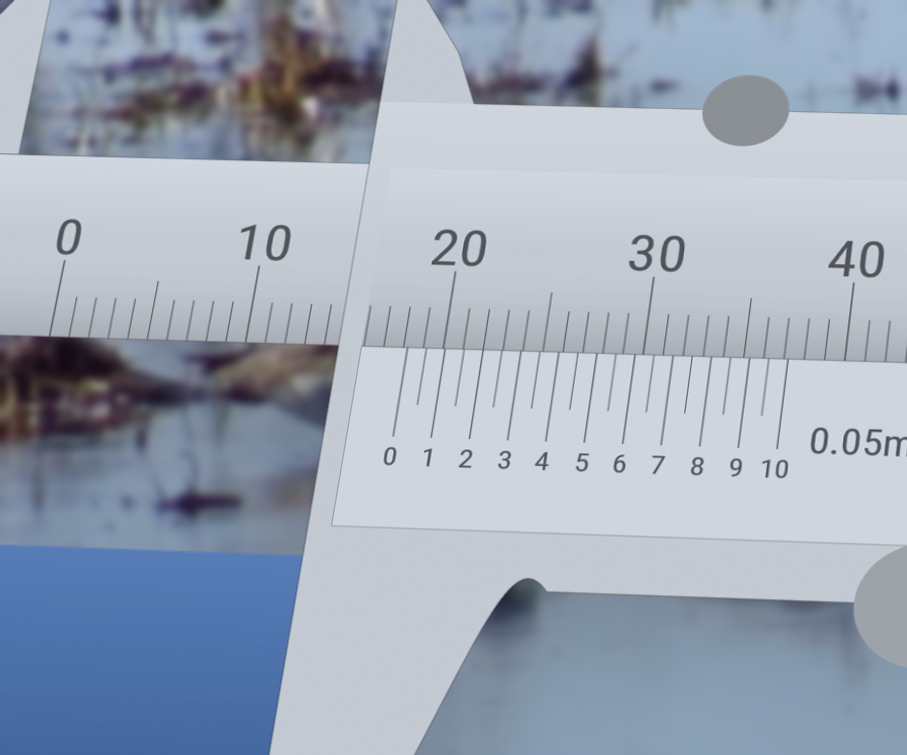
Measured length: mm 18.2
